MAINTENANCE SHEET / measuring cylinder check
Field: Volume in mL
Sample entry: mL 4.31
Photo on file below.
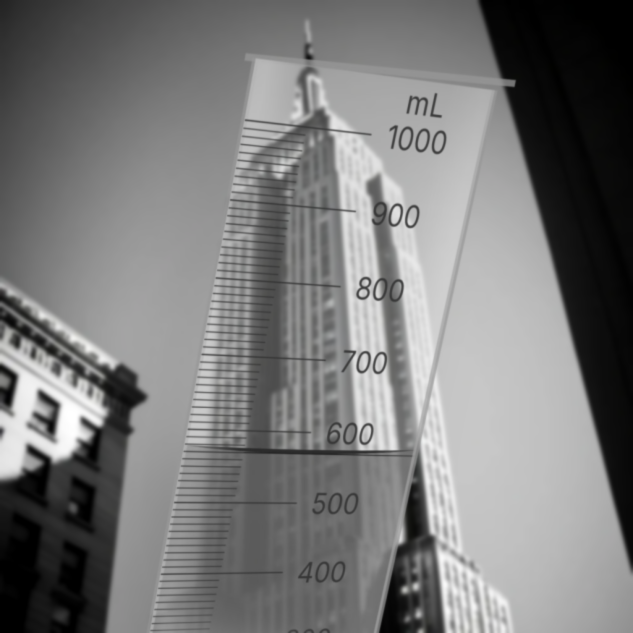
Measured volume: mL 570
